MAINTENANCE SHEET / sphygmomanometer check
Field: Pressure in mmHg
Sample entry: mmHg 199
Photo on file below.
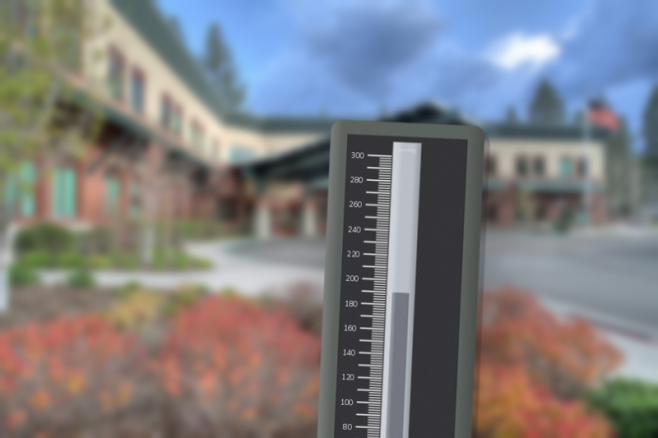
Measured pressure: mmHg 190
